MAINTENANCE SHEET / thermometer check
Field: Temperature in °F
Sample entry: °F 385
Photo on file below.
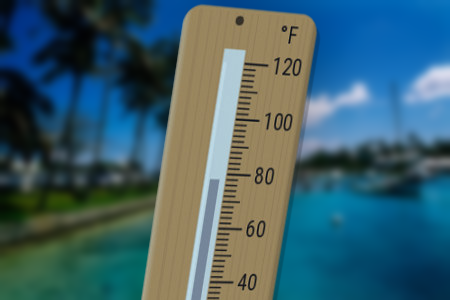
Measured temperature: °F 78
